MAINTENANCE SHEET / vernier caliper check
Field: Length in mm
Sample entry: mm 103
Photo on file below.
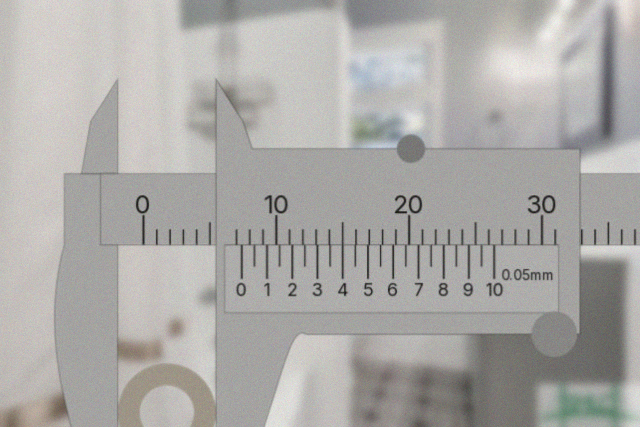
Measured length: mm 7.4
